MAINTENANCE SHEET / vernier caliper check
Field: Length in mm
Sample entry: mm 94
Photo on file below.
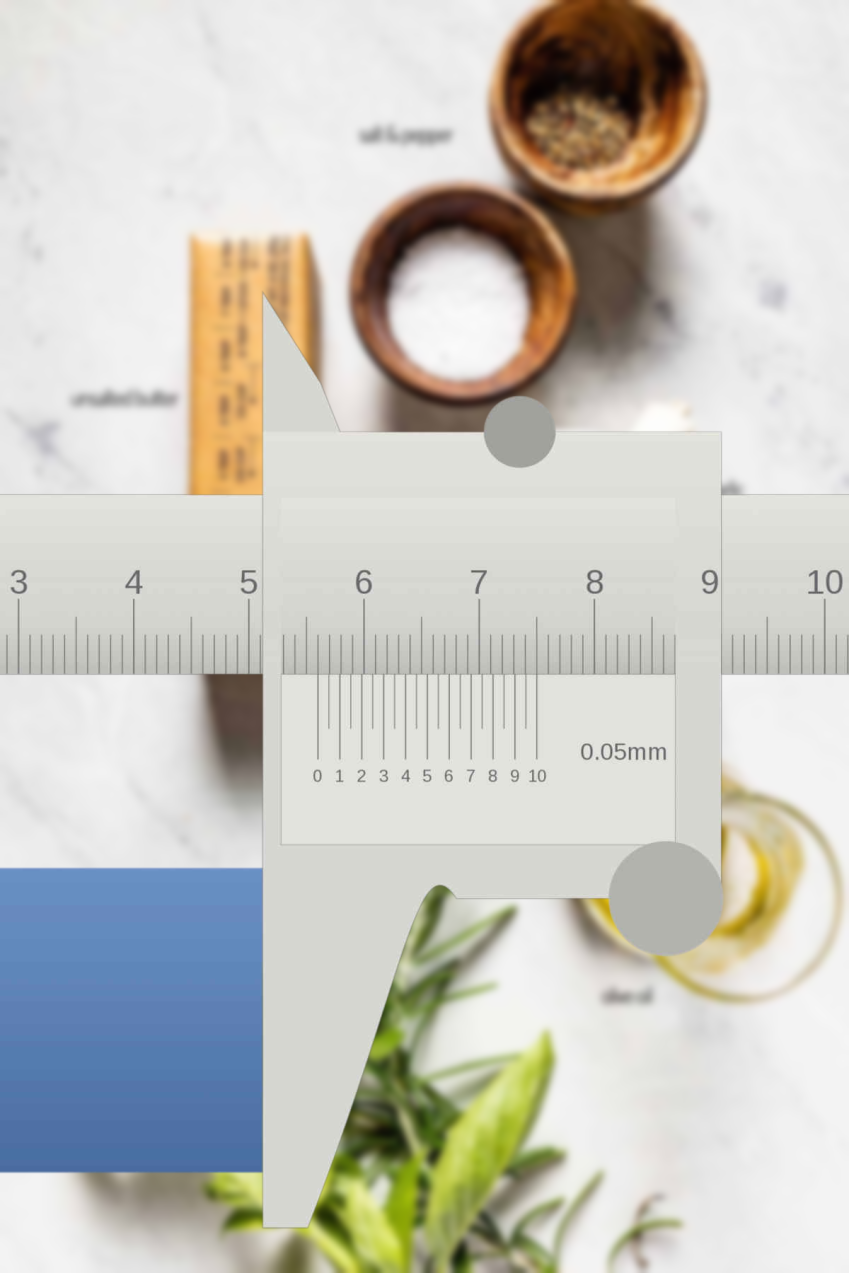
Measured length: mm 56.0
